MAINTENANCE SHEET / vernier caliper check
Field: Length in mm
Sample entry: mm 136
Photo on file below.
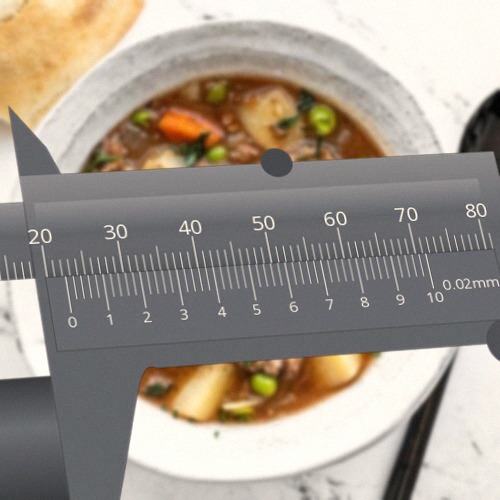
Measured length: mm 22.4
